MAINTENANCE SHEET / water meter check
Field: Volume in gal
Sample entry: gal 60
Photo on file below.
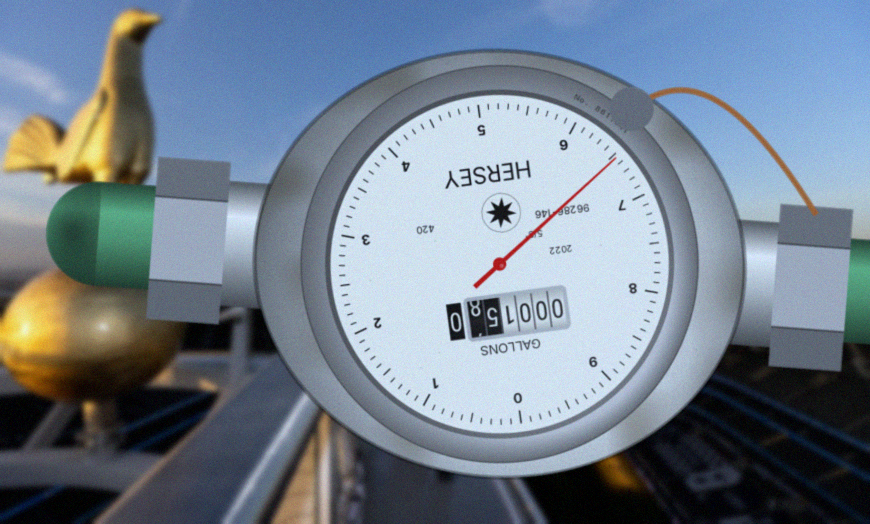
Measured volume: gal 1576.5
